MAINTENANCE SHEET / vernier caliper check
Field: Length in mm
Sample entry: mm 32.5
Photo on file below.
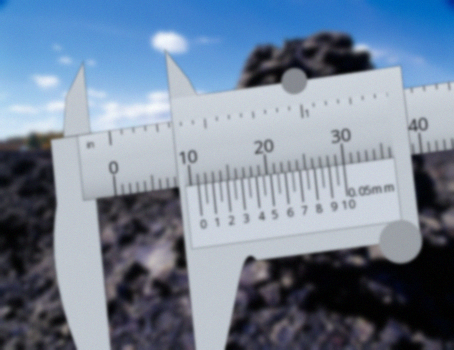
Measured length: mm 11.0
